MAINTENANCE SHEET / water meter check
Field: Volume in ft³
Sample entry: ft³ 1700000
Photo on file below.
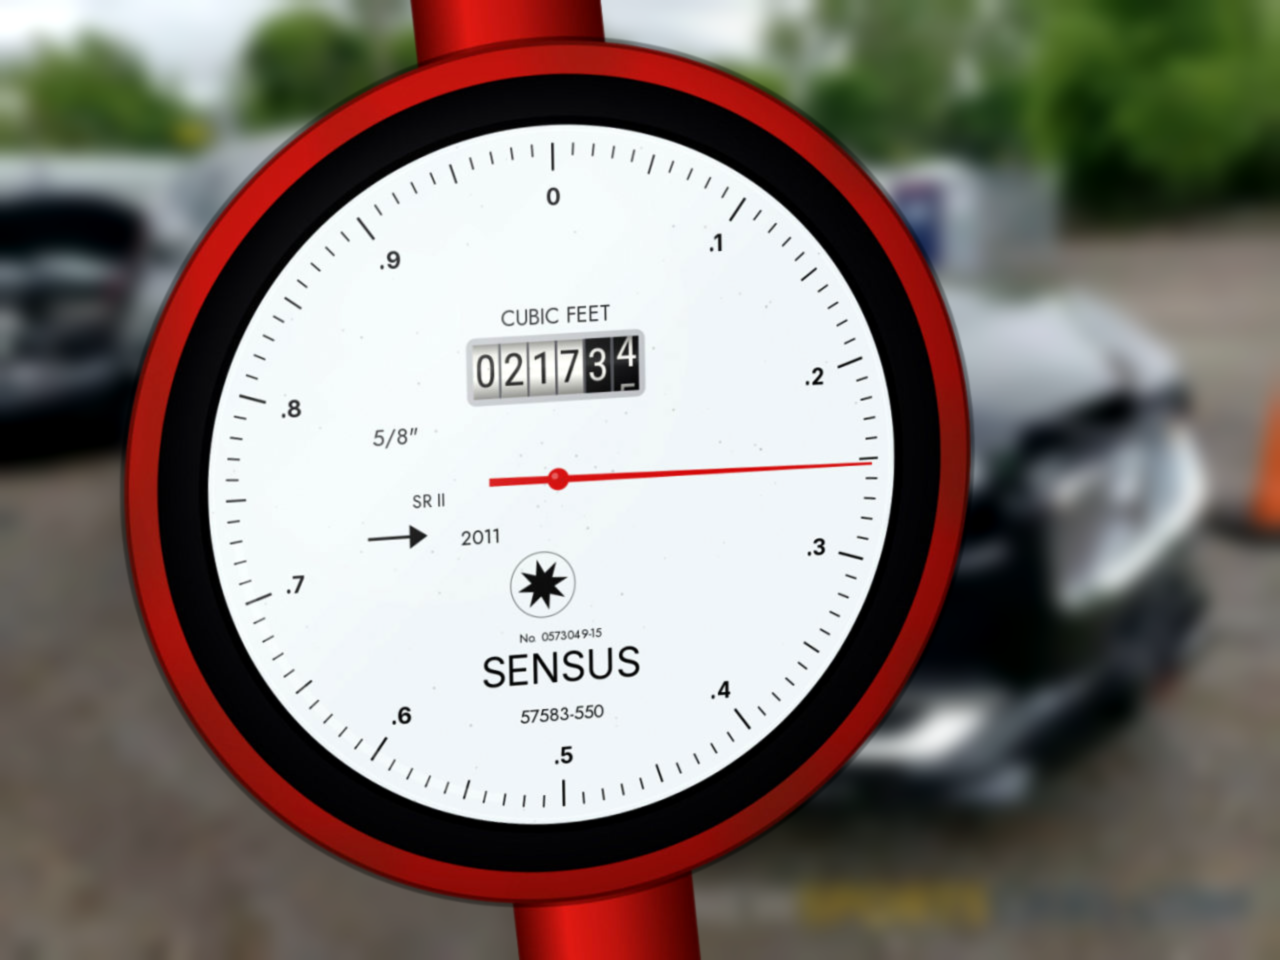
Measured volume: ft³ 21734.25
